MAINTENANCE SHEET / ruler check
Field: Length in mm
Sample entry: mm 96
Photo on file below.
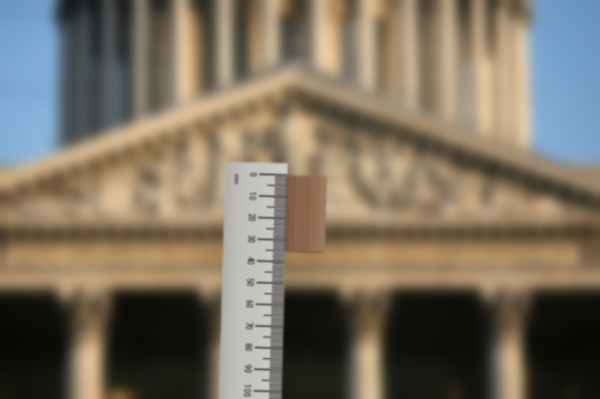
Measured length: mm 35
